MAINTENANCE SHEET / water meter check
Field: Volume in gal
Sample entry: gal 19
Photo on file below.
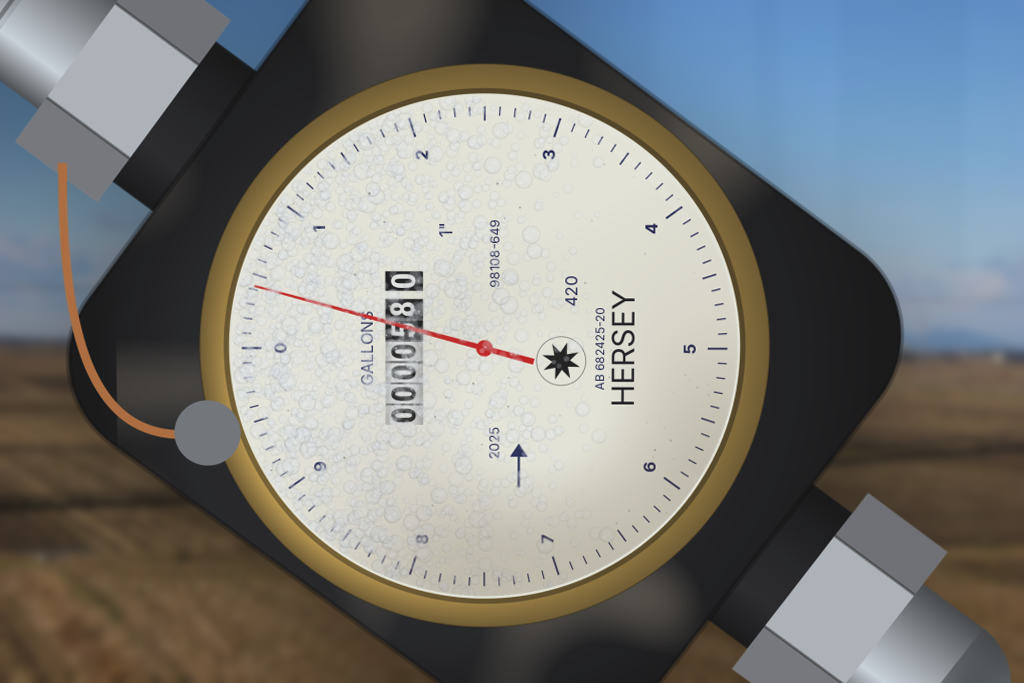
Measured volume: gal 580.4
